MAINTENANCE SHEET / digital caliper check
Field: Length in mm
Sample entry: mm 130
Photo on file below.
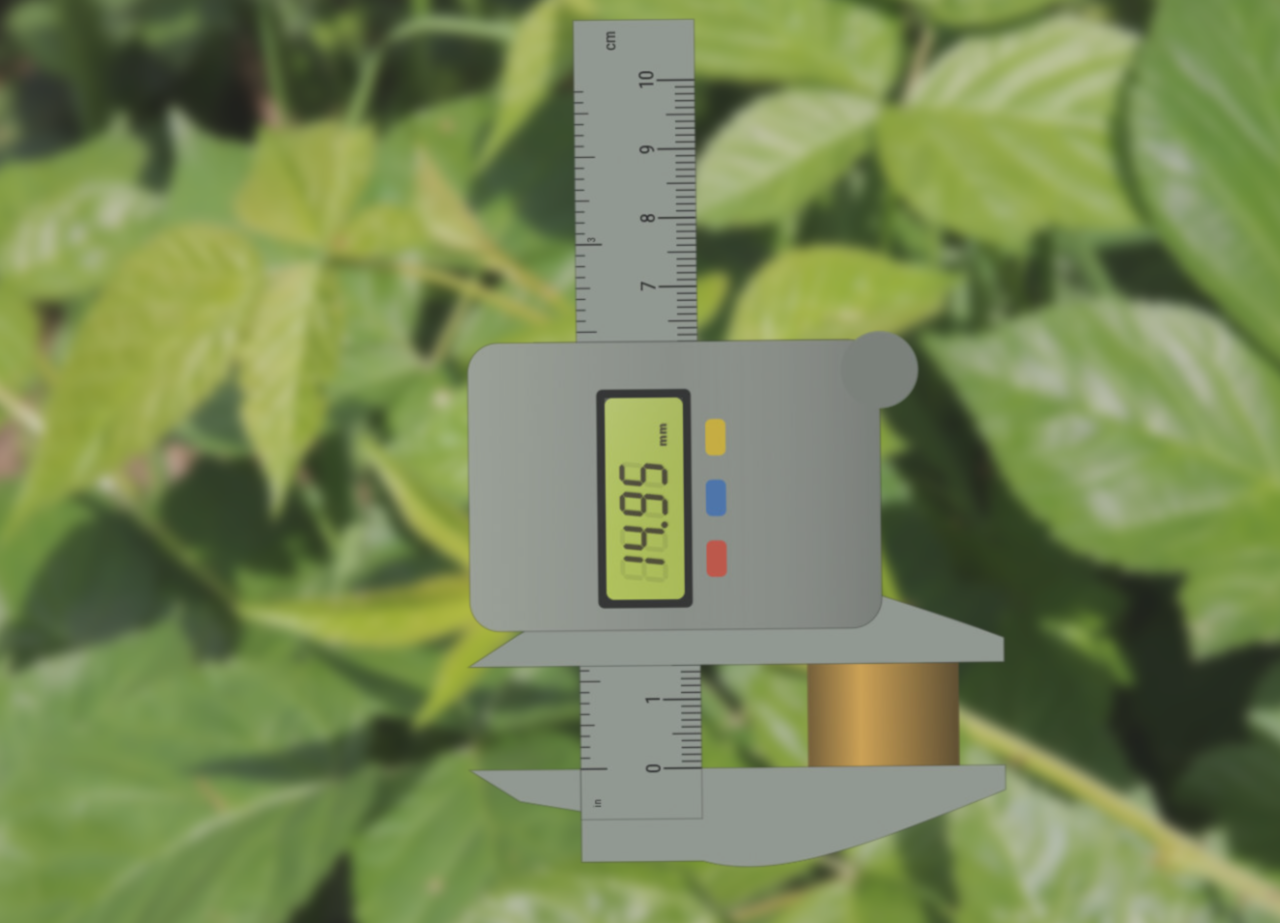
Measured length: mm 14.95
